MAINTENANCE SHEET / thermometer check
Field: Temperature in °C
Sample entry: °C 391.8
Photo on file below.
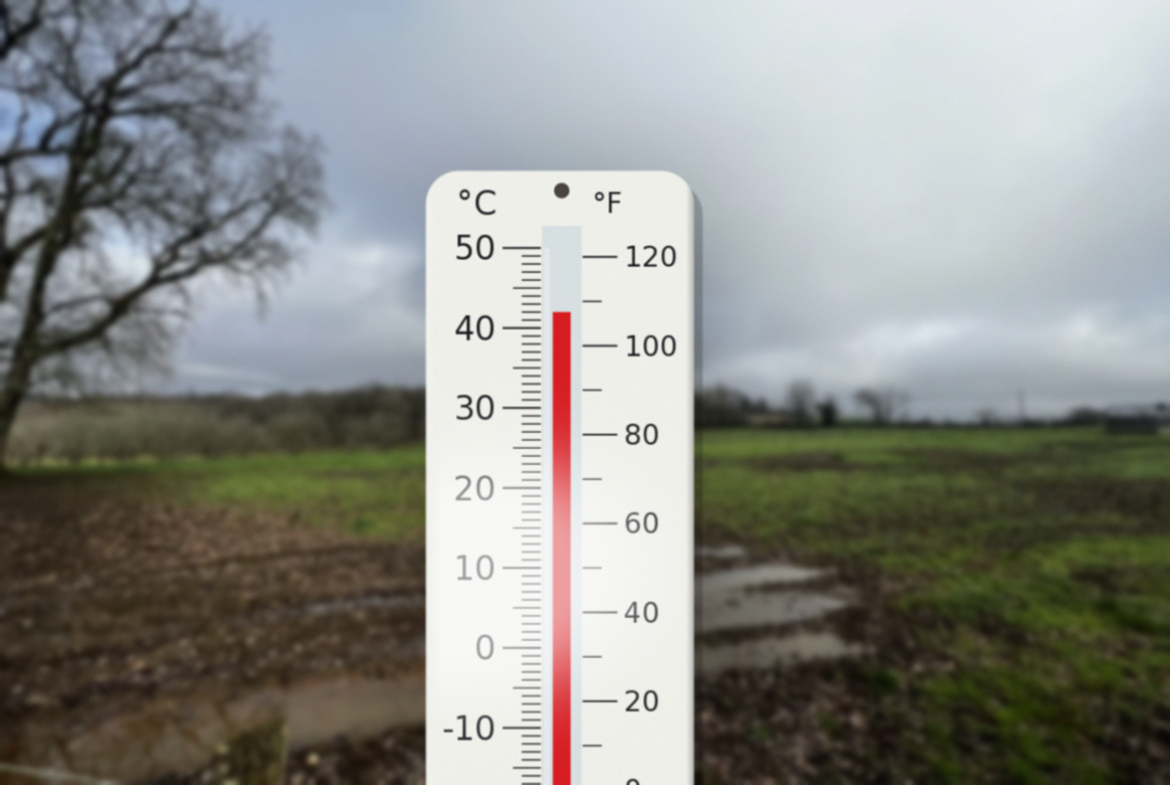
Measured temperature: °C 42
